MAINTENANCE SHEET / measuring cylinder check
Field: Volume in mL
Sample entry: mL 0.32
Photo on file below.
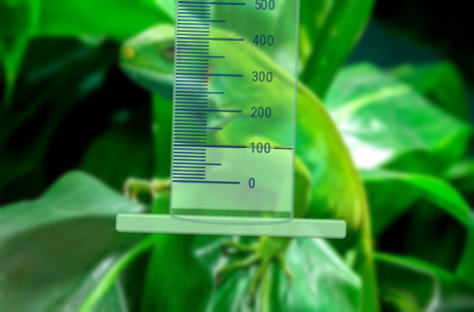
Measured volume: mL 100
